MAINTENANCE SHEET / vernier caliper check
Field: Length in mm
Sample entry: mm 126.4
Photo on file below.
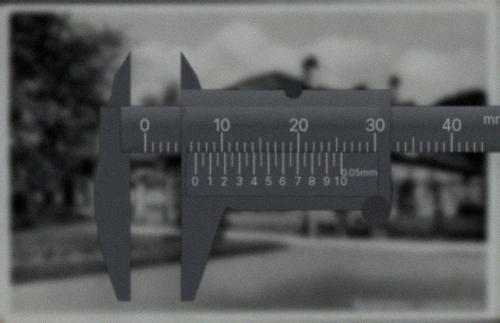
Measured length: mm 6.6
